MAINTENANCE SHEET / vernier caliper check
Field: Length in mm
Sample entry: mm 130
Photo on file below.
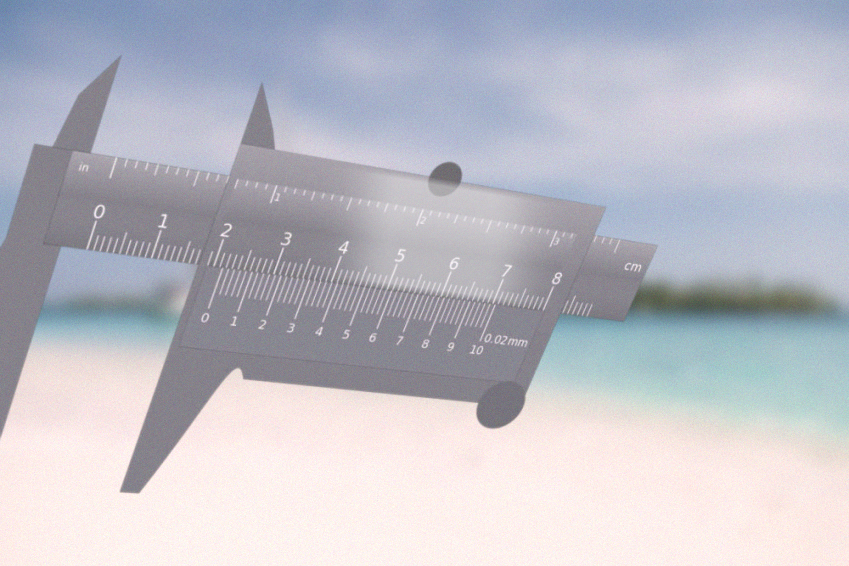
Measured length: mm 21.5
